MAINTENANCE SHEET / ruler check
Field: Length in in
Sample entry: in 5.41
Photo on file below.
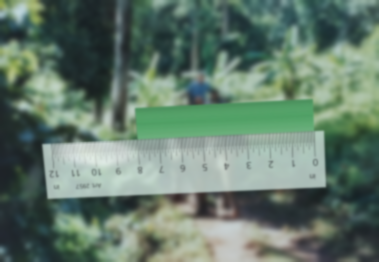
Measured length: in 8
